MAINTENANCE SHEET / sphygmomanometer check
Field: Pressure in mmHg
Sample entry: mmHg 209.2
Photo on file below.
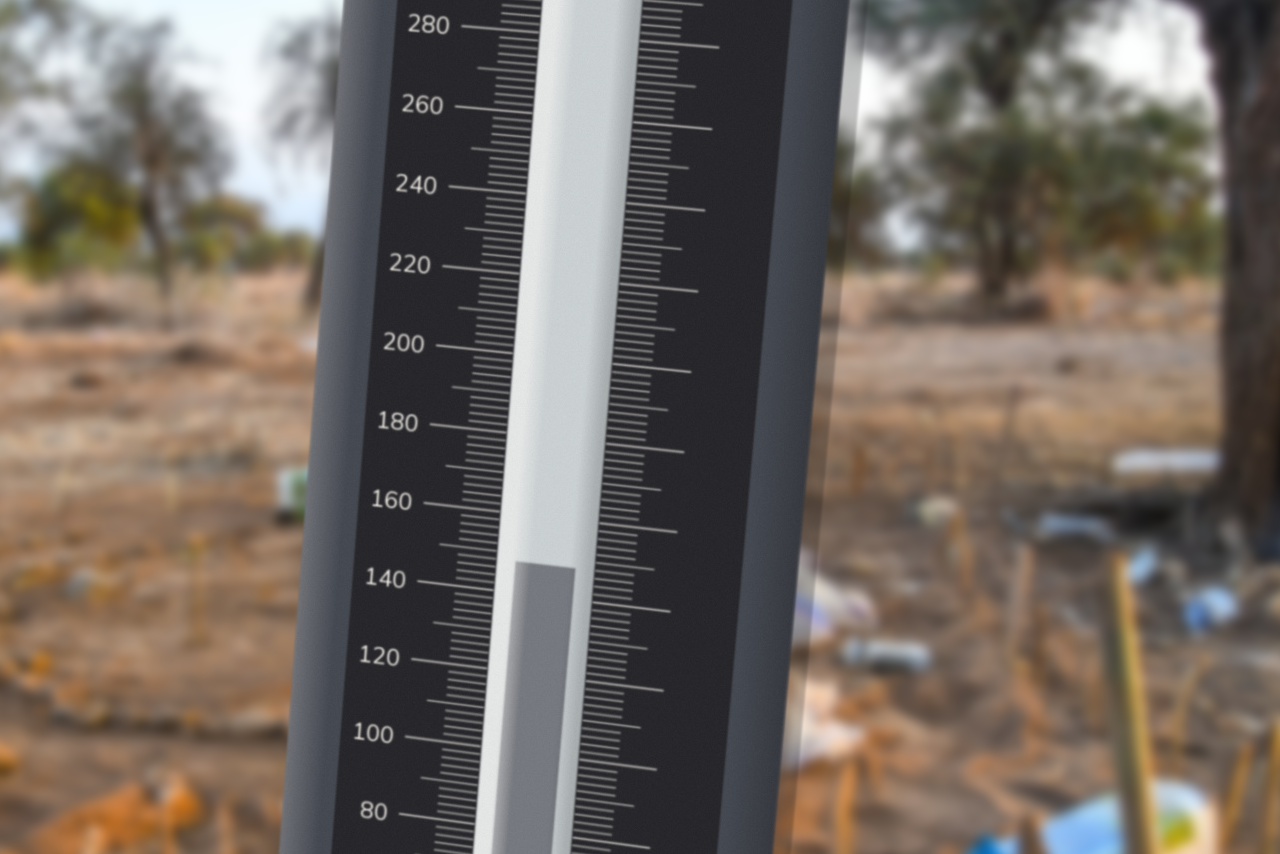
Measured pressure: mmHg 148
